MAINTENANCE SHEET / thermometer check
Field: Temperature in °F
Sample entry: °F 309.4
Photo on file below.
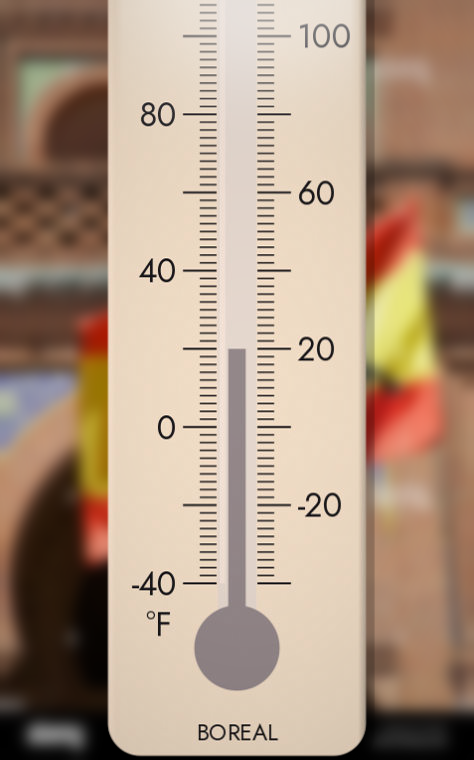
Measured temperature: °F 20
